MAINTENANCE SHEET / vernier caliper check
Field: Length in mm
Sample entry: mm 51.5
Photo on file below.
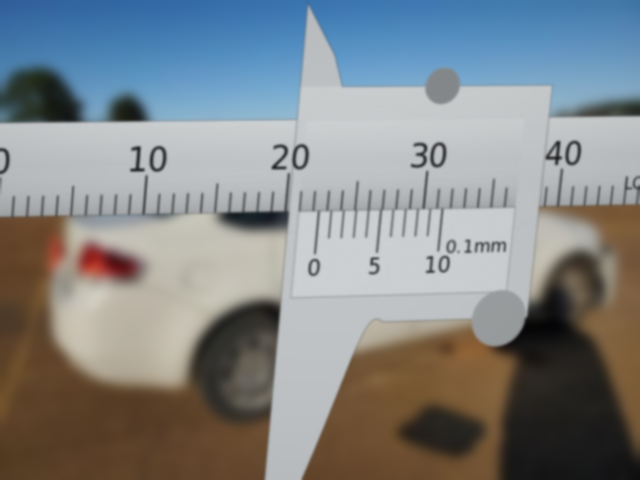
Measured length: mm 22.4
